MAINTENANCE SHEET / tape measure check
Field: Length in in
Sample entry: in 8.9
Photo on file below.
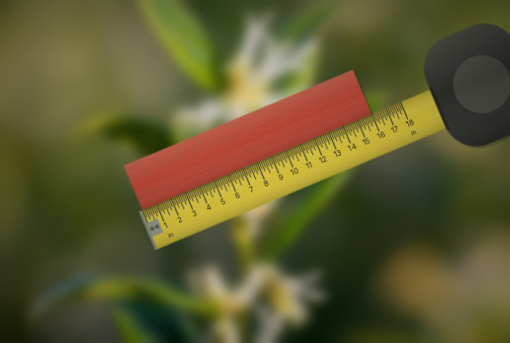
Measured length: in 16
